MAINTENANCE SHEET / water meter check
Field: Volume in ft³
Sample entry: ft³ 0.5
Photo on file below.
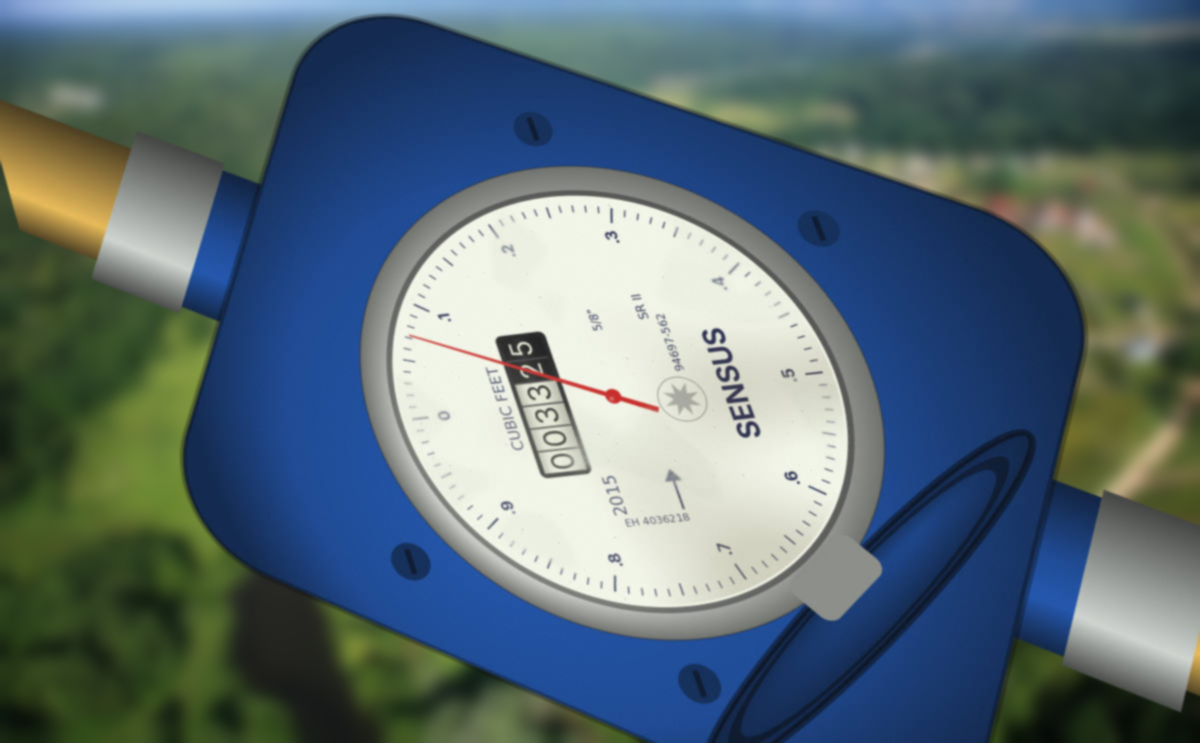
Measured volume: ft³ 3325.07
